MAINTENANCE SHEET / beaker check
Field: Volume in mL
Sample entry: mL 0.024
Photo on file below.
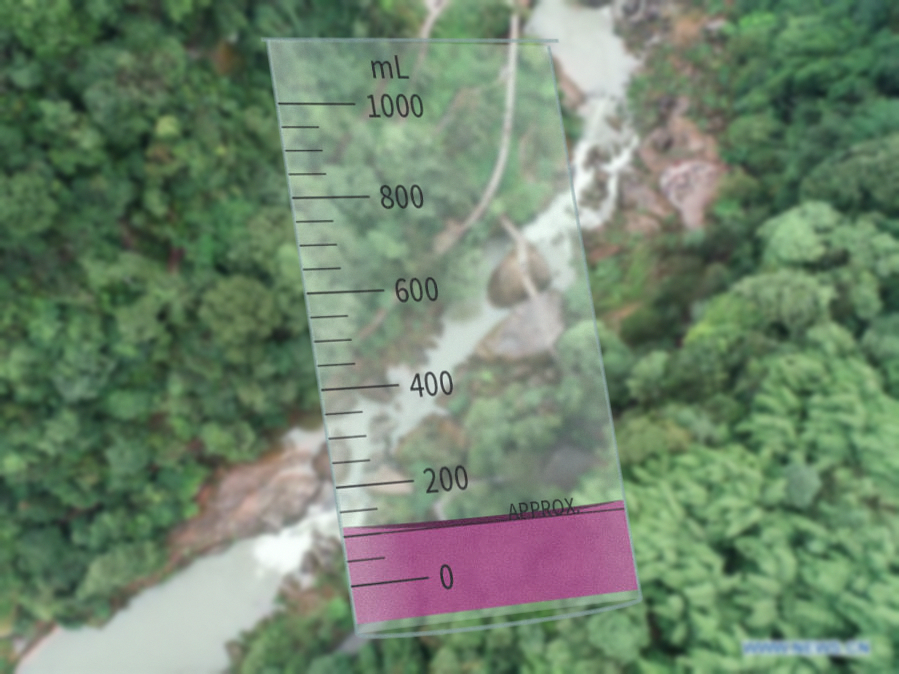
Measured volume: mL 100
